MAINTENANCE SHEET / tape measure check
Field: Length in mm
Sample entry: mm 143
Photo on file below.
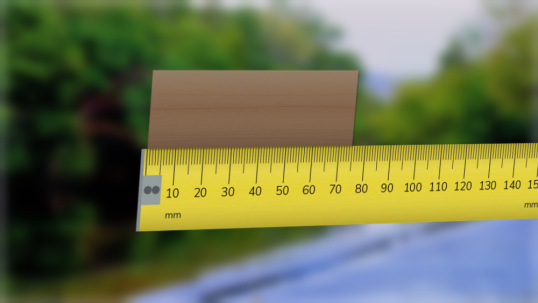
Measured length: mm 75
